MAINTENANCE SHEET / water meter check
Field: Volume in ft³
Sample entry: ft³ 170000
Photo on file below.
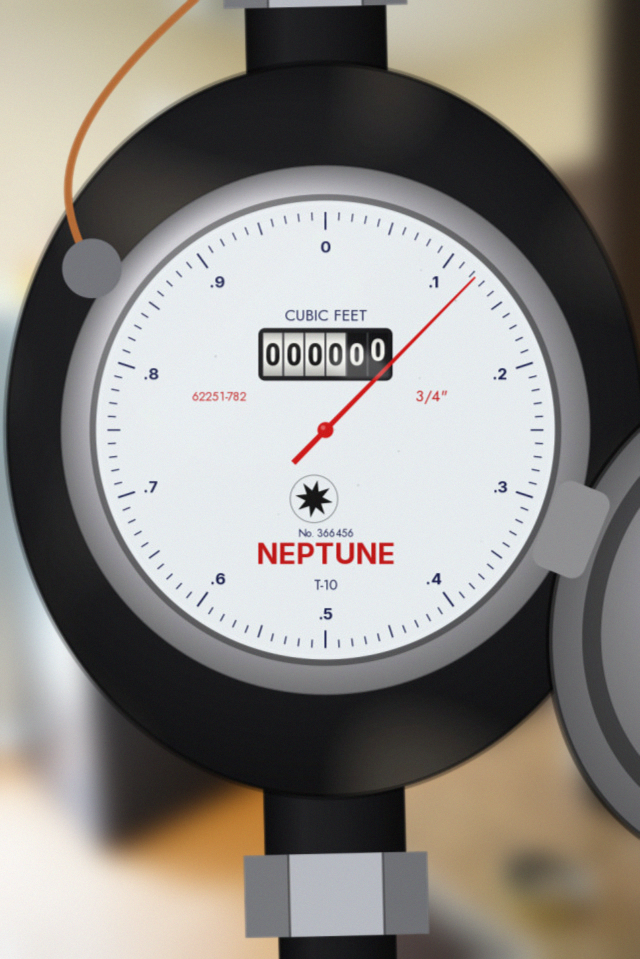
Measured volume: ft³ 0.12
